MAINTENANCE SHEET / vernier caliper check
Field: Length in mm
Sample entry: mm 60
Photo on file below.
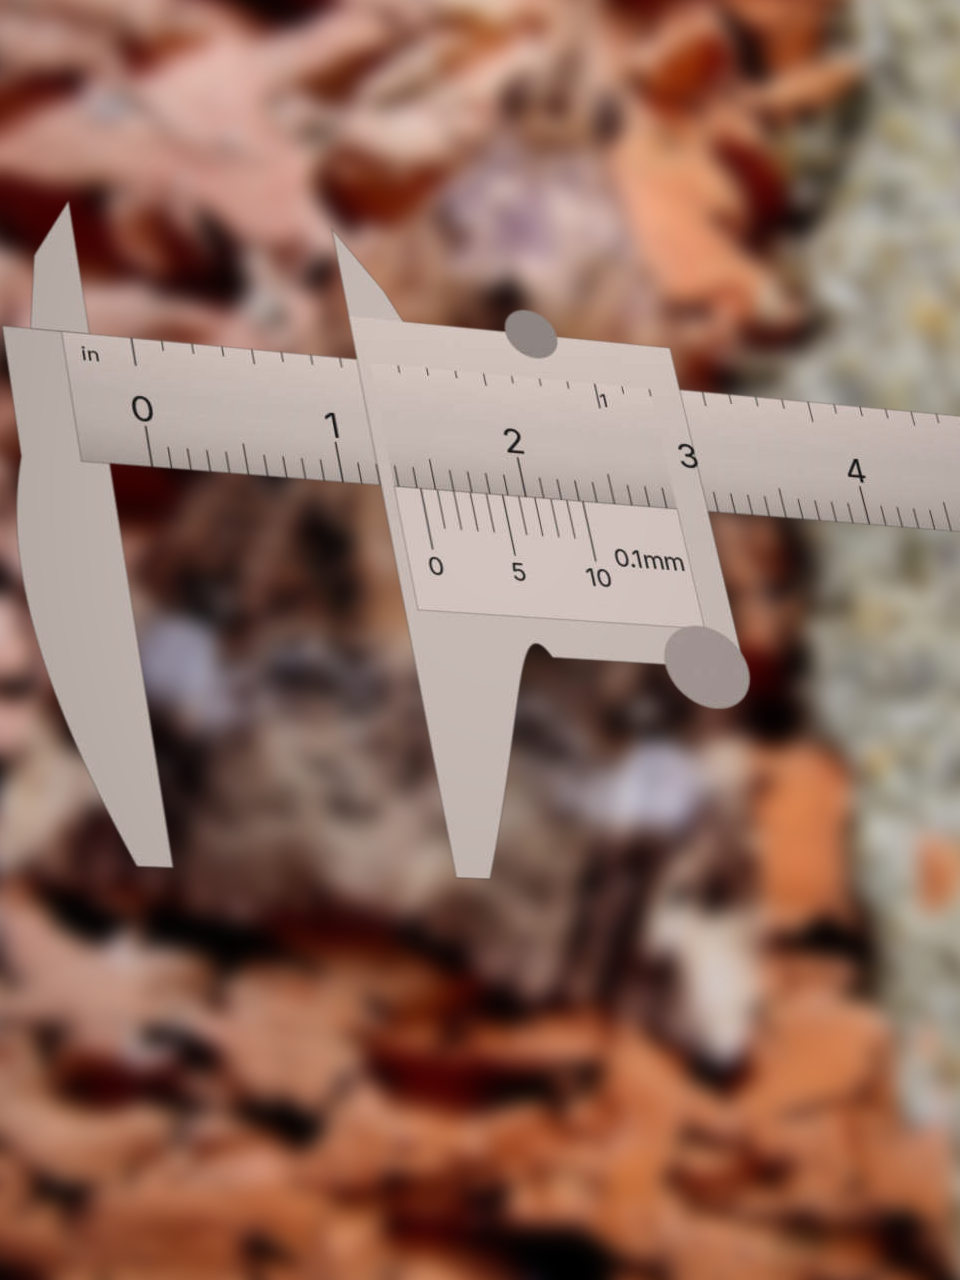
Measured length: mm 14.2
